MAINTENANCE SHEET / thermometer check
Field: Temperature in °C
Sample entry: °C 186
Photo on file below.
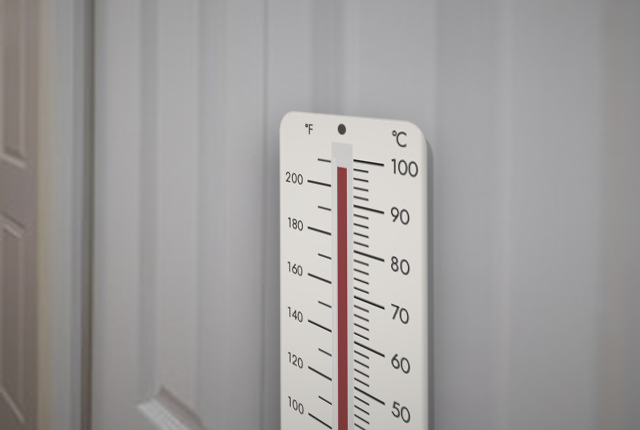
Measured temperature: °C 98
